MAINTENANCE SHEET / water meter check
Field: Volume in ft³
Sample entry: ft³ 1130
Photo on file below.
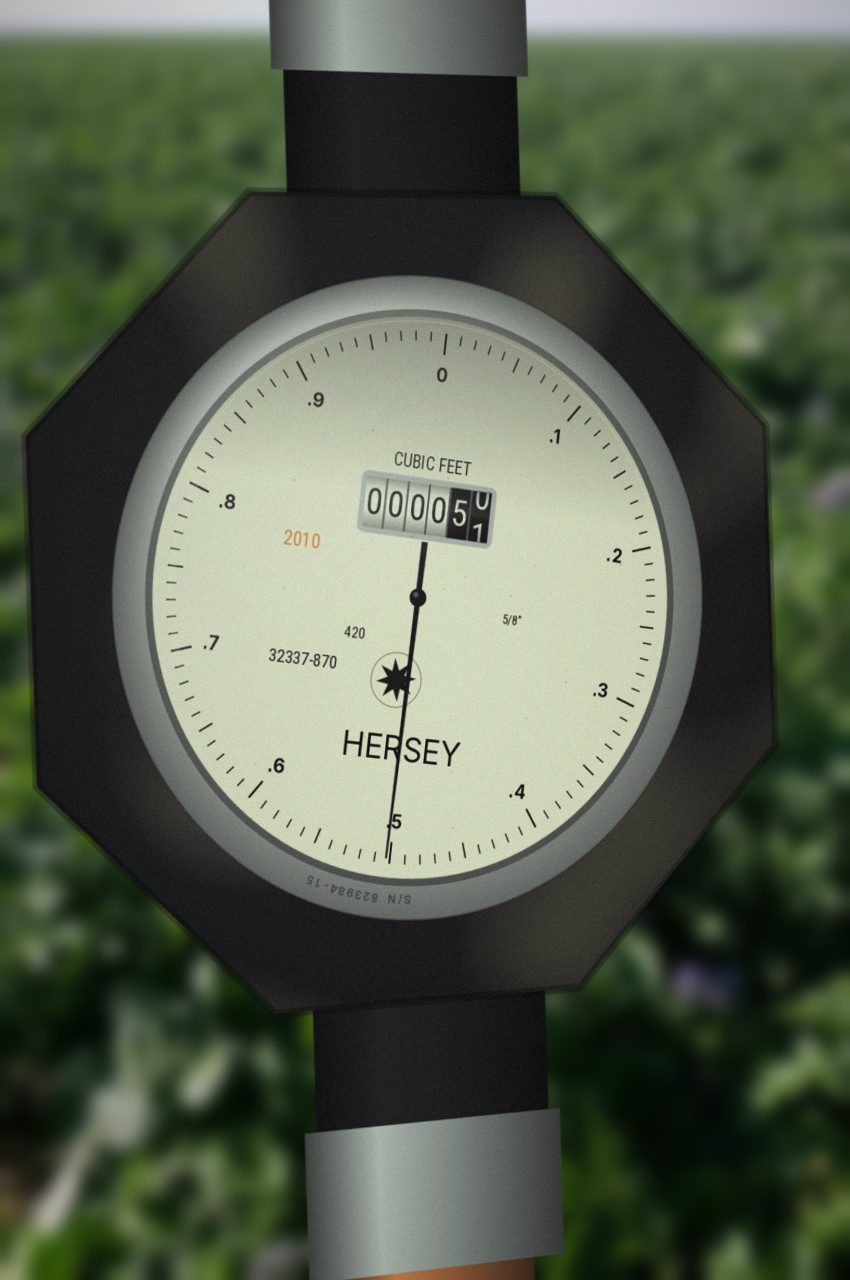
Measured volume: ft³ 50.50
